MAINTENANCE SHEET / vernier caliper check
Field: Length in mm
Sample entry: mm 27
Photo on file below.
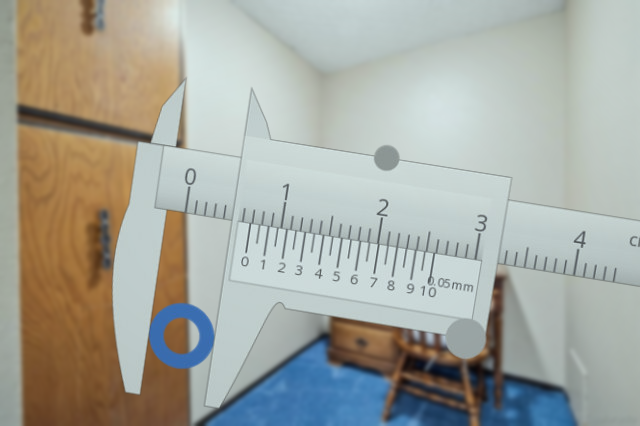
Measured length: mm 6.8
